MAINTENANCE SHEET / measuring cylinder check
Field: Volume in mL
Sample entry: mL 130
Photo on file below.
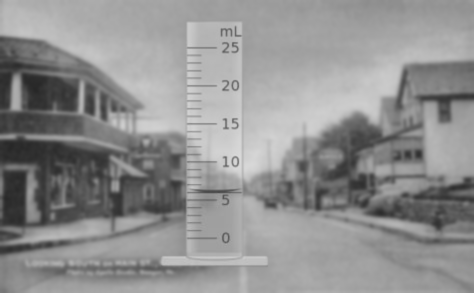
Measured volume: mL 6
